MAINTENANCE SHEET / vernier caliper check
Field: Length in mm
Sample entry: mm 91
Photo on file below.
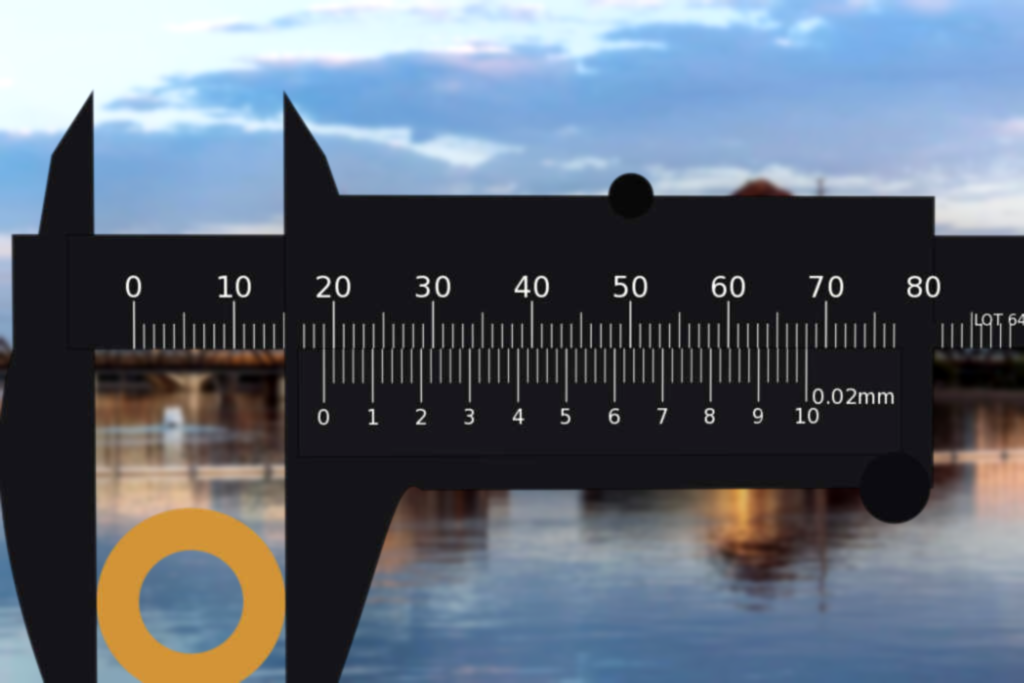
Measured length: mm 19.0
